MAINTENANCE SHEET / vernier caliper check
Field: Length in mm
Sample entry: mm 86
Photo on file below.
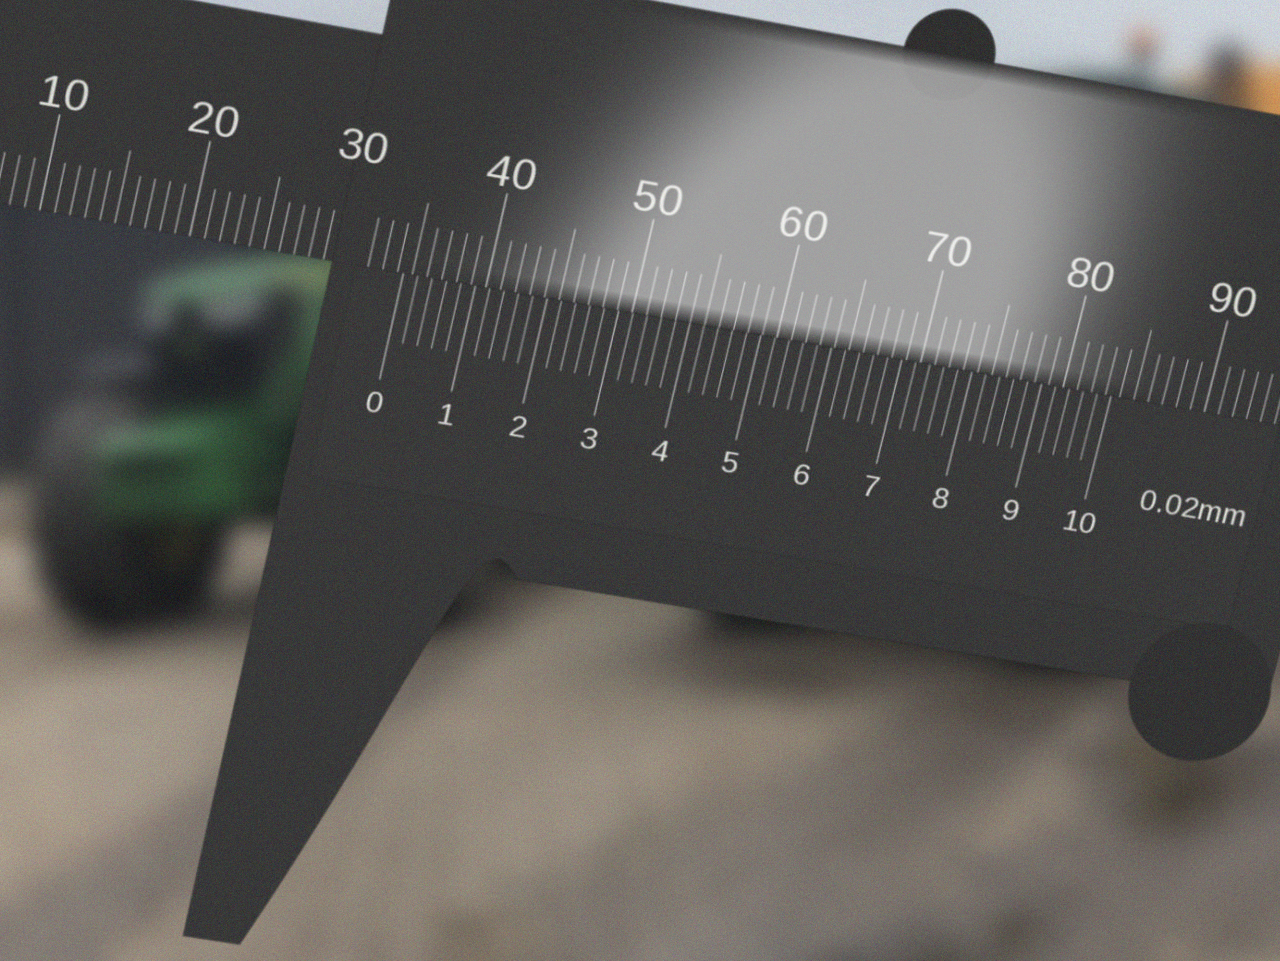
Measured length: mm 34.4
